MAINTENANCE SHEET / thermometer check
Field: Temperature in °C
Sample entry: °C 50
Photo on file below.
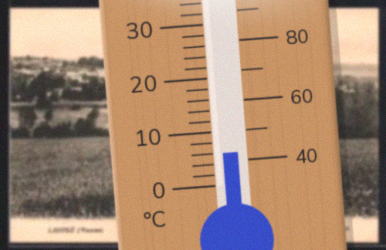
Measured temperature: °C 6
